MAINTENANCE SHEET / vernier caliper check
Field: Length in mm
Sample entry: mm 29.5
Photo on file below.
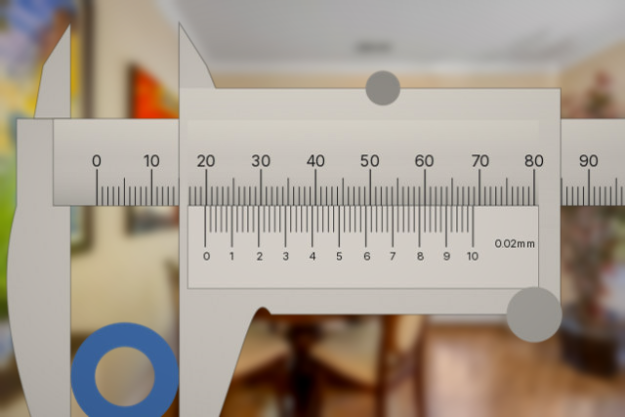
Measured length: mm 19.8
